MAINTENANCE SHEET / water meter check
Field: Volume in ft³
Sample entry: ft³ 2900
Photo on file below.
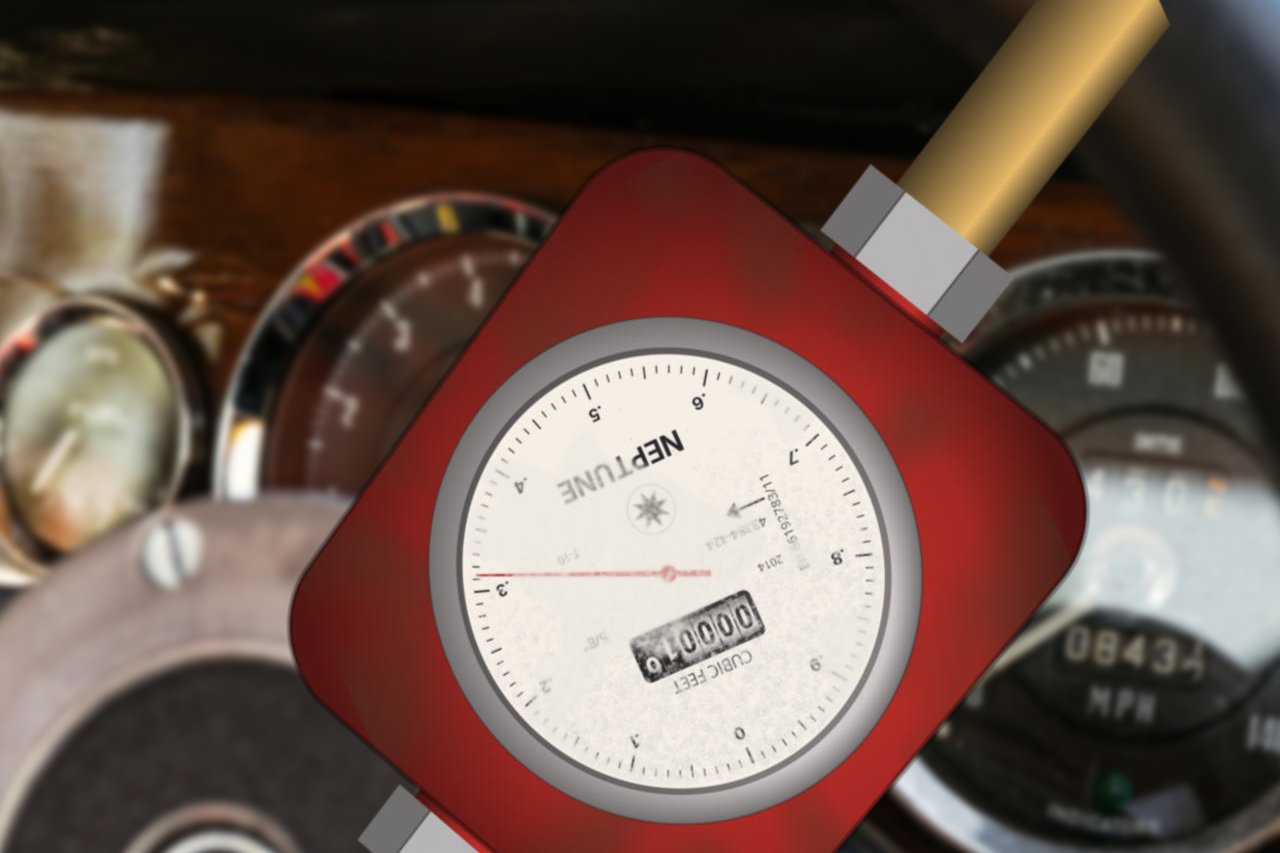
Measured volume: ft³ 16.31
